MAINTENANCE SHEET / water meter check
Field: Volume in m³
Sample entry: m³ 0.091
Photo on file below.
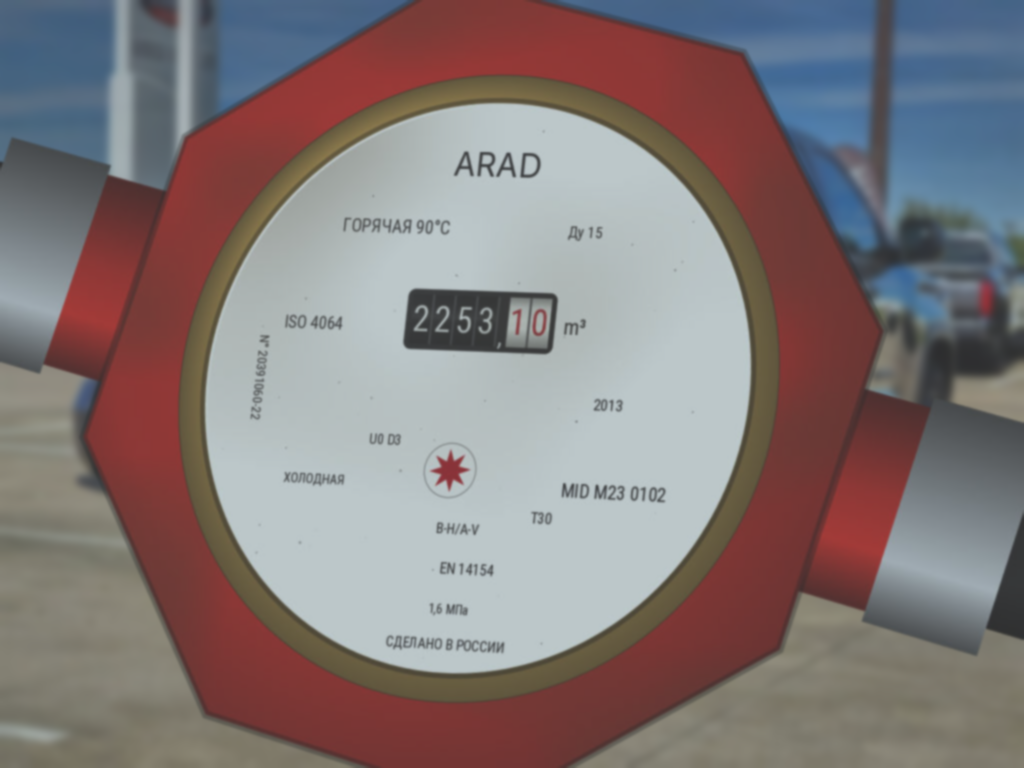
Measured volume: m³ 2253.10
